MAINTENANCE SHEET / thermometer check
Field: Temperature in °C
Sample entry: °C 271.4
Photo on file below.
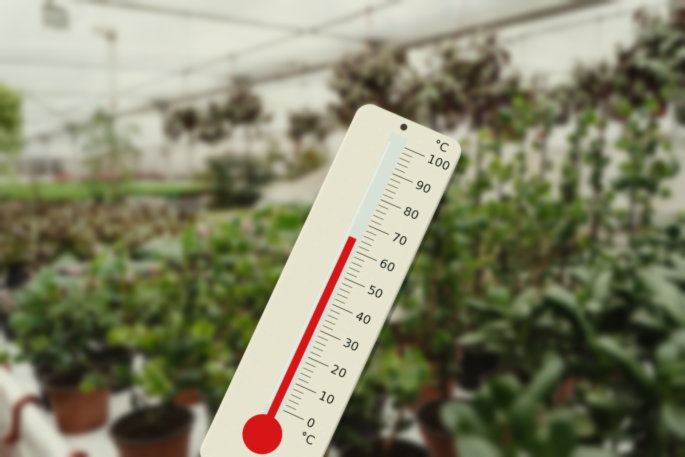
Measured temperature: °C 64
